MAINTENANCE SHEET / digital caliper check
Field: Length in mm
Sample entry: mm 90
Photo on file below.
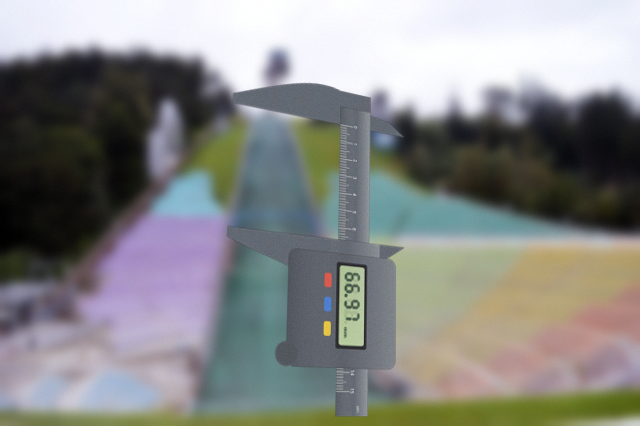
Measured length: mm 66.97
